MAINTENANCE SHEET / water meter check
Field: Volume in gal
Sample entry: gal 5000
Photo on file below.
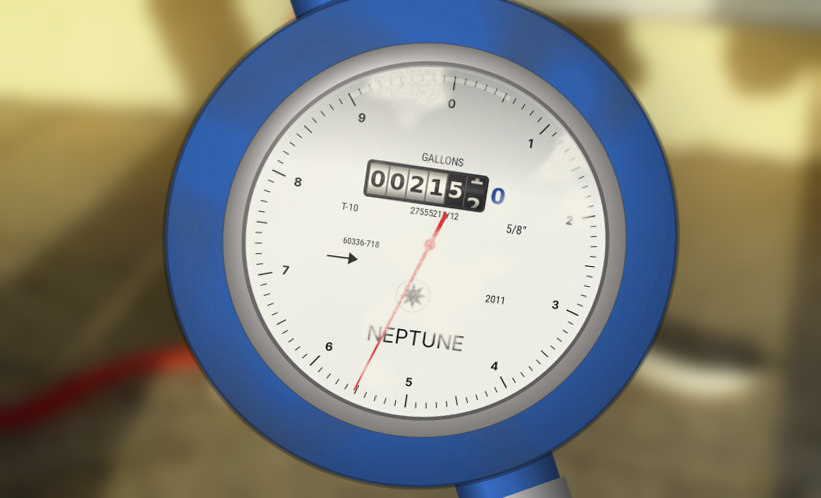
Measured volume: gal 21515.5
